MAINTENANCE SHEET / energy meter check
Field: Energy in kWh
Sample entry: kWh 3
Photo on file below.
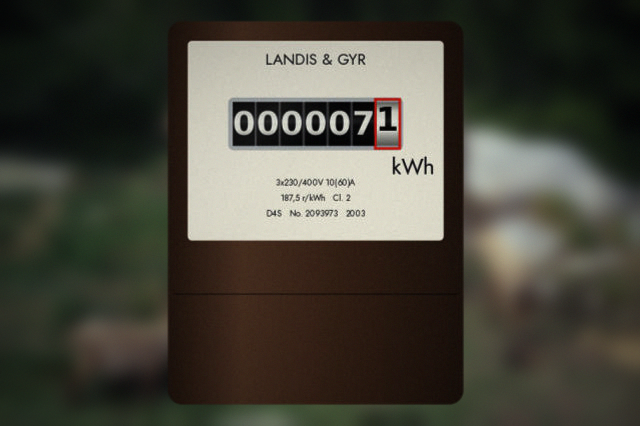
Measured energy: kWh 7.1
